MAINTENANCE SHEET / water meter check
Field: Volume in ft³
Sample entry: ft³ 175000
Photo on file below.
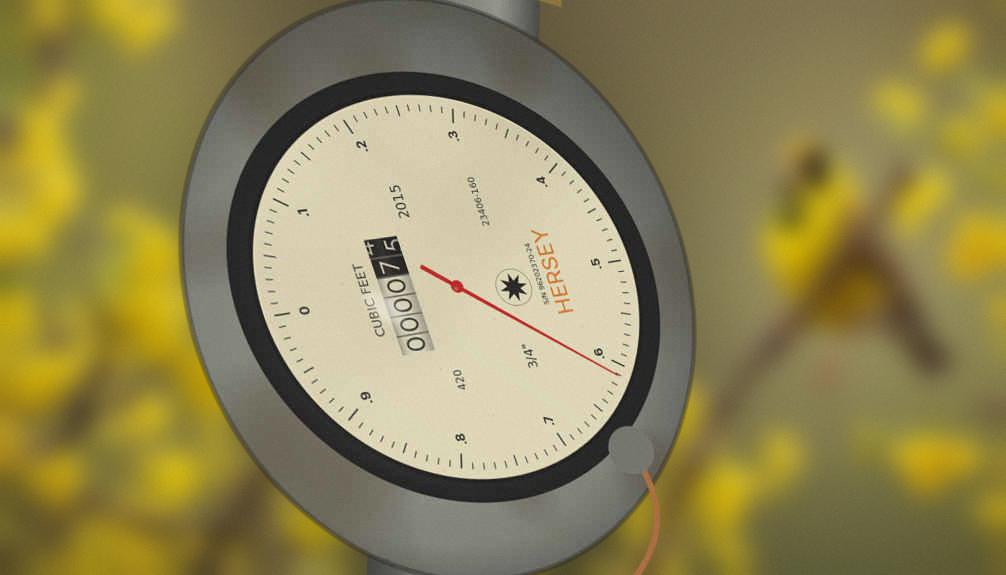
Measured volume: ft³ 74.61
